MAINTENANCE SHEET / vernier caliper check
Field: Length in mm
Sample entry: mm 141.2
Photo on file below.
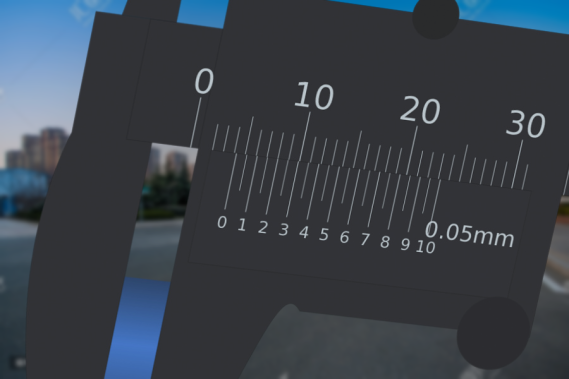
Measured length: mm 4.2
